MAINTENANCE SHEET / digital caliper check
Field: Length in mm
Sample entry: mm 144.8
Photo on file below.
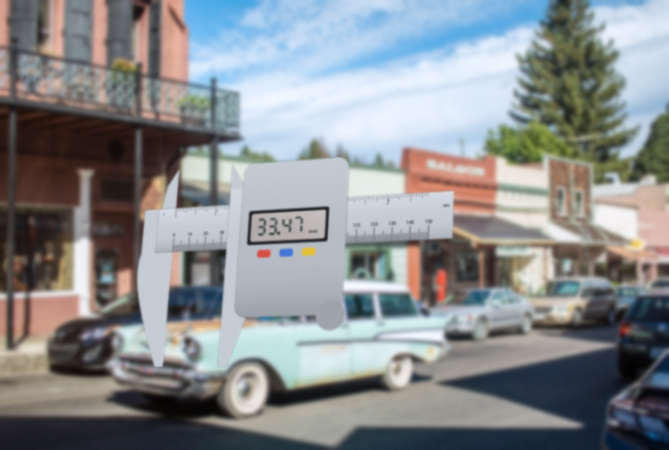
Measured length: mm 33.47
